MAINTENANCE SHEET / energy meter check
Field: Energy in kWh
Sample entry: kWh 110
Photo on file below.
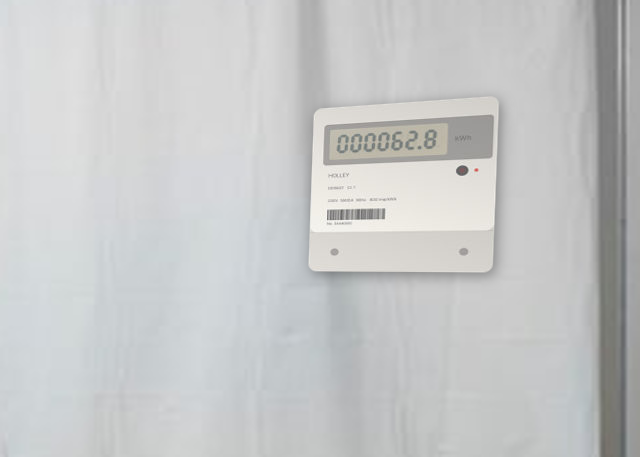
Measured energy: kWh 62.8
